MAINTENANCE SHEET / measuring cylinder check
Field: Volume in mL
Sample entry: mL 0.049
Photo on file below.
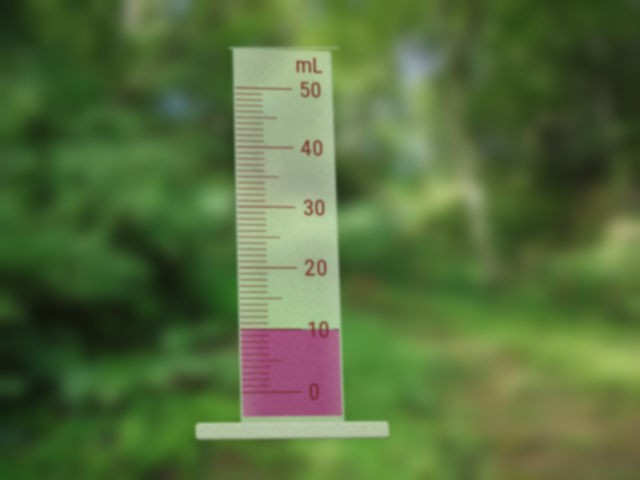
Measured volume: mL 10
